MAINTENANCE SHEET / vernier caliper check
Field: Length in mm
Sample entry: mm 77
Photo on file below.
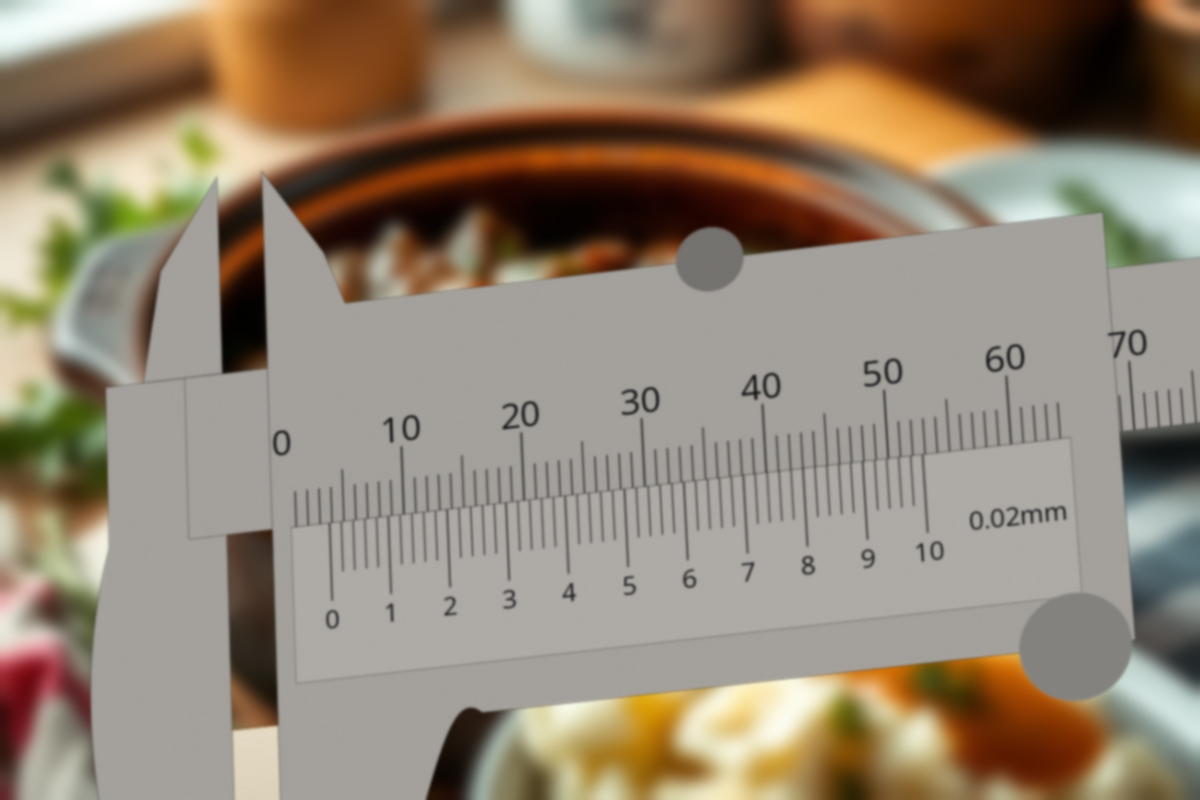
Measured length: mm 3.8
